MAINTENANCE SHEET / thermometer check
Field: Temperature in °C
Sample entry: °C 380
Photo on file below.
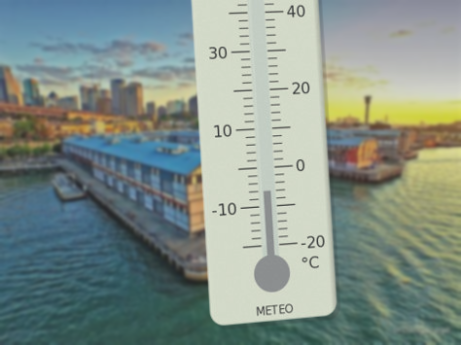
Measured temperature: °C -6
